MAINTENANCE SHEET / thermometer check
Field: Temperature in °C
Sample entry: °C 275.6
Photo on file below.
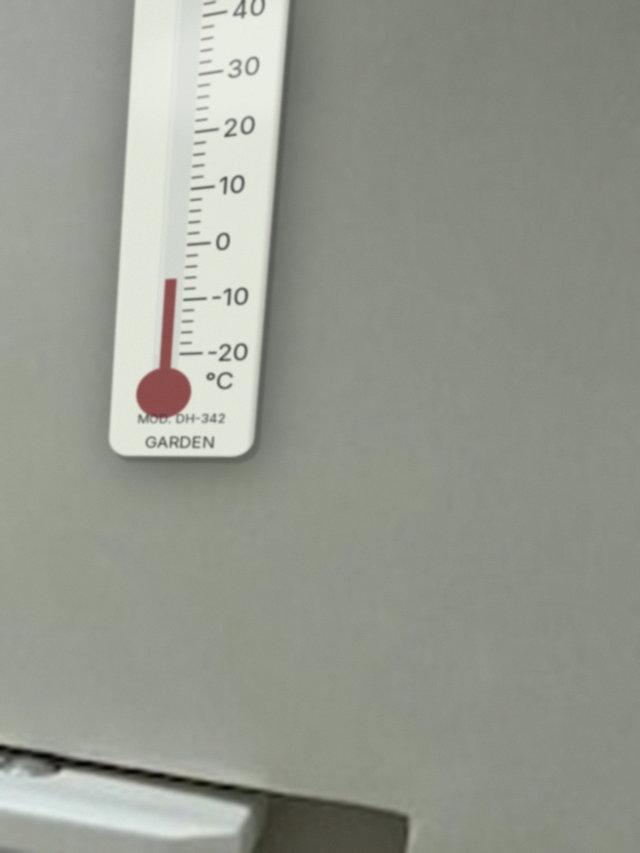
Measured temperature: °C -6
